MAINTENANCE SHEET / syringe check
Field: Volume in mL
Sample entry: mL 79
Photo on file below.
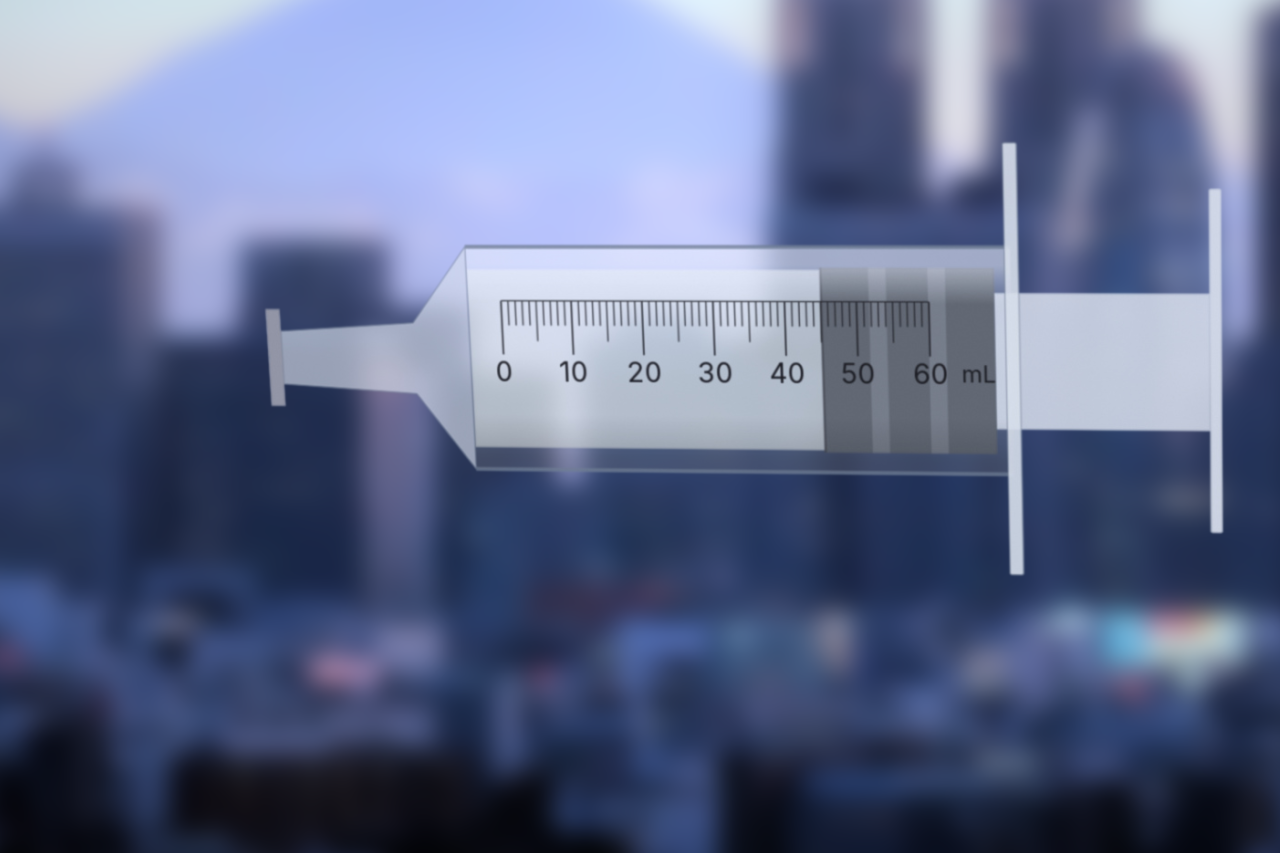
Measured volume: mL 45
